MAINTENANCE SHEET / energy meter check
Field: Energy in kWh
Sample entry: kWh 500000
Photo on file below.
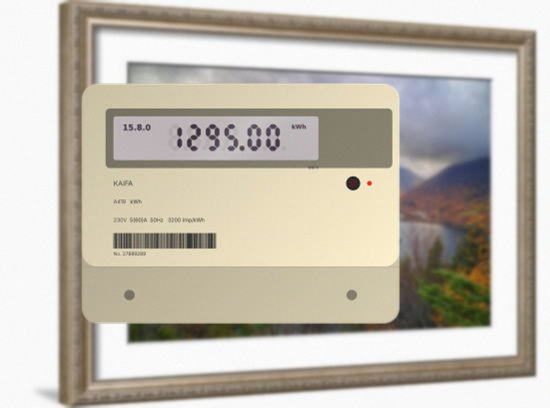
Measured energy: kWh 1295.00
